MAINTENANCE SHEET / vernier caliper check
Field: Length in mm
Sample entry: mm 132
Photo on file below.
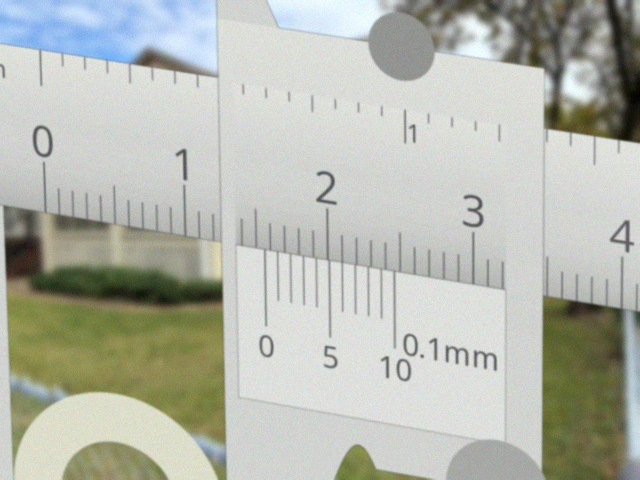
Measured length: mm 15.6
